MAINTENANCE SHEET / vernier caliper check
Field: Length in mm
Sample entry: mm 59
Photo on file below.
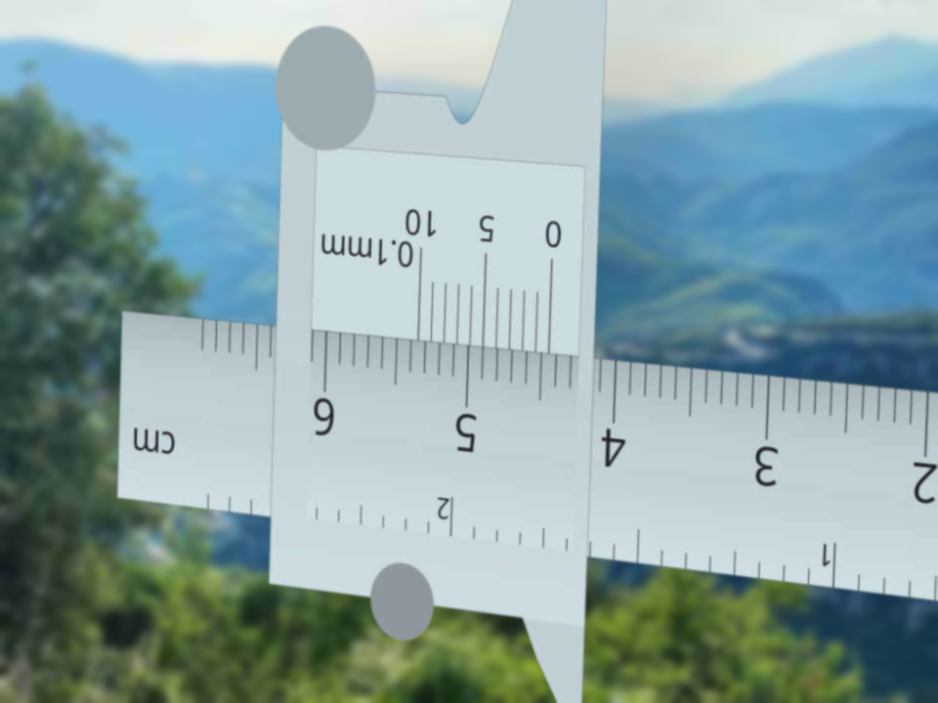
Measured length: mm 44.5
